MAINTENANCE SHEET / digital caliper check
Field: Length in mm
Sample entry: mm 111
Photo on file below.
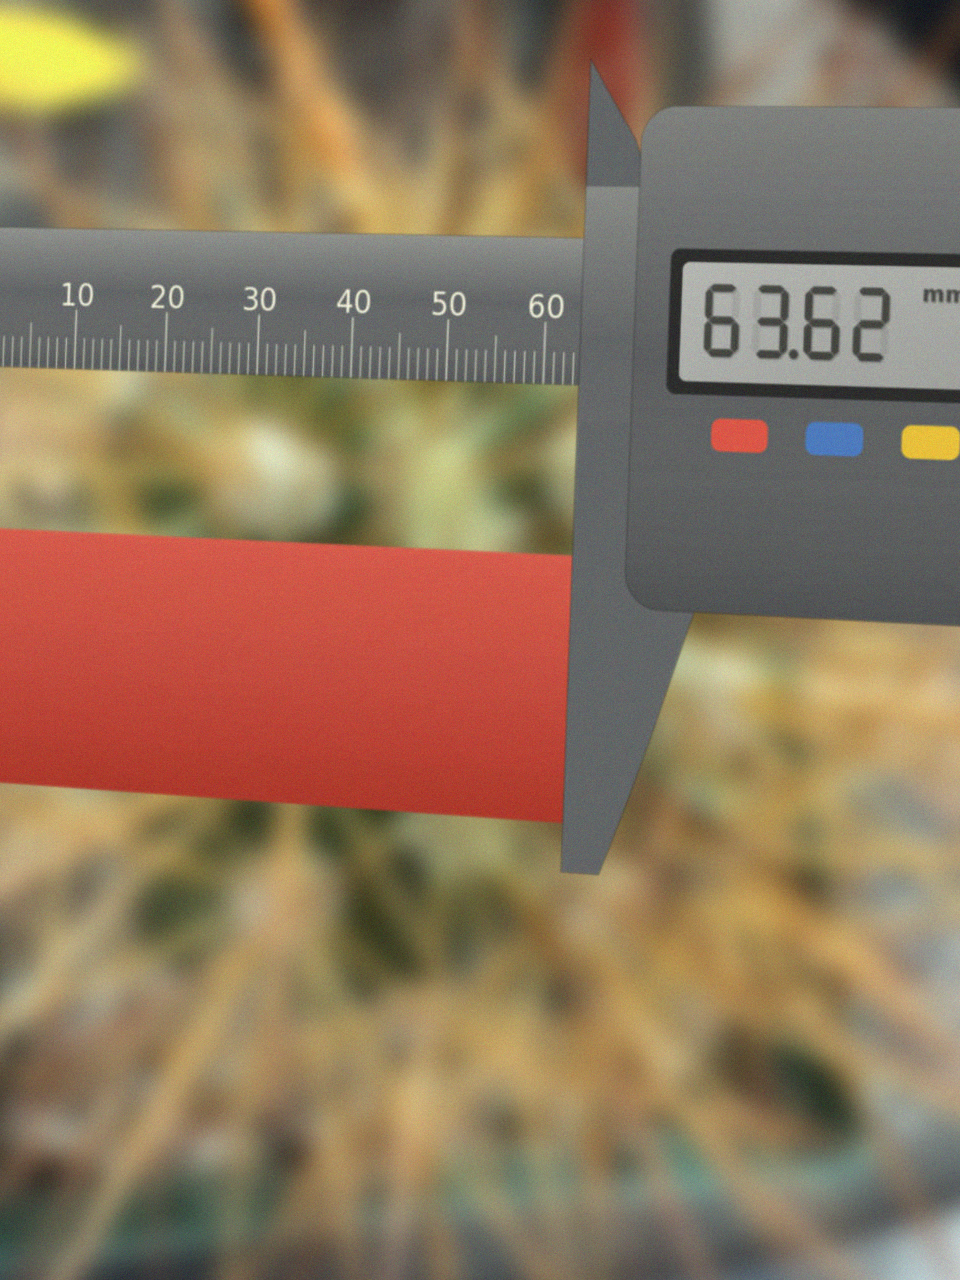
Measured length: mm 63.62
